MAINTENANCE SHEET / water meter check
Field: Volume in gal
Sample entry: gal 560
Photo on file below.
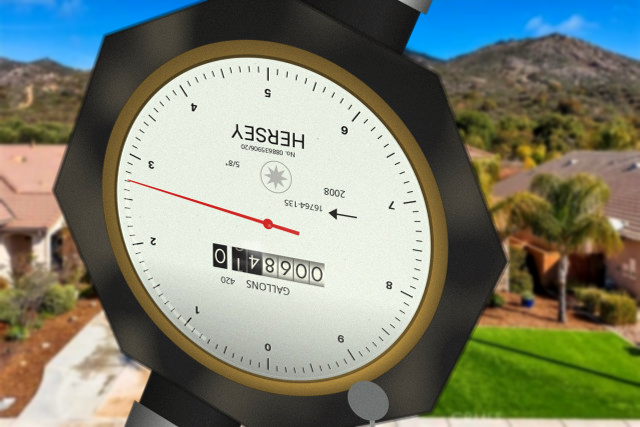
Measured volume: gal 68412.7
